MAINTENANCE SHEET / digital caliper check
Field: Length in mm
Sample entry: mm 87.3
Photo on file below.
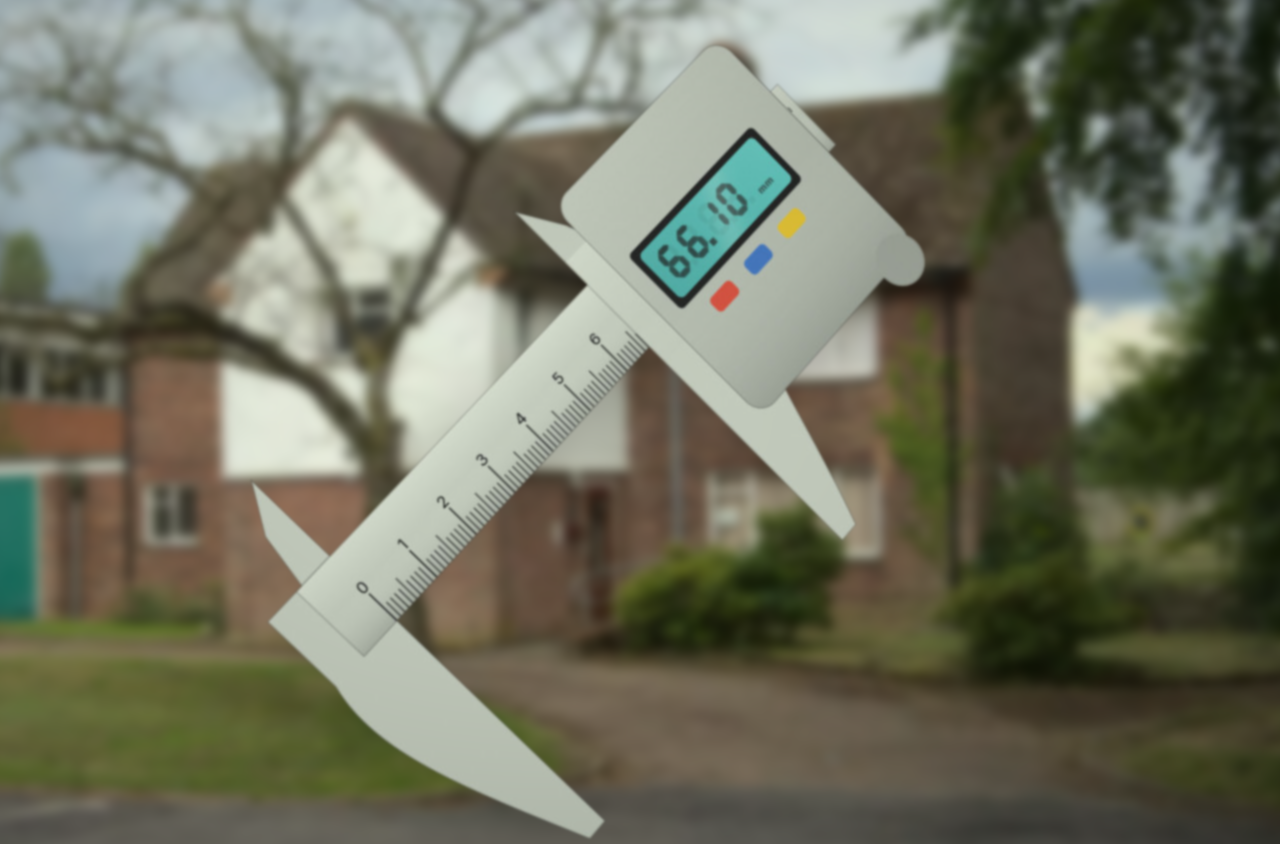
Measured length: mm 66.10
